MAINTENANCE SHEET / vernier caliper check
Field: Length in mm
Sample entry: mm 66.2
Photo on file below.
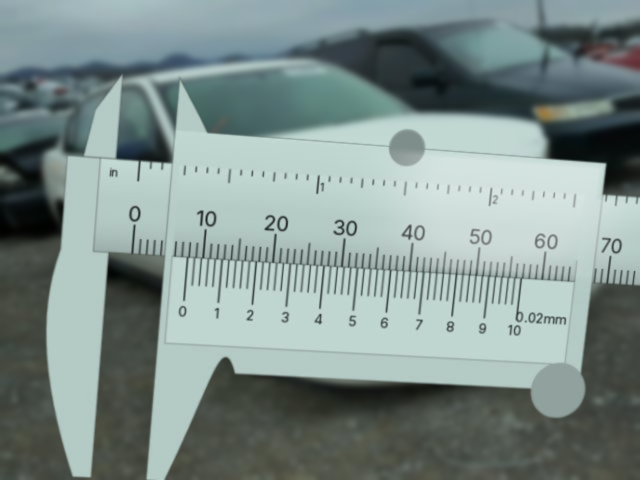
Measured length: mm 7.8
